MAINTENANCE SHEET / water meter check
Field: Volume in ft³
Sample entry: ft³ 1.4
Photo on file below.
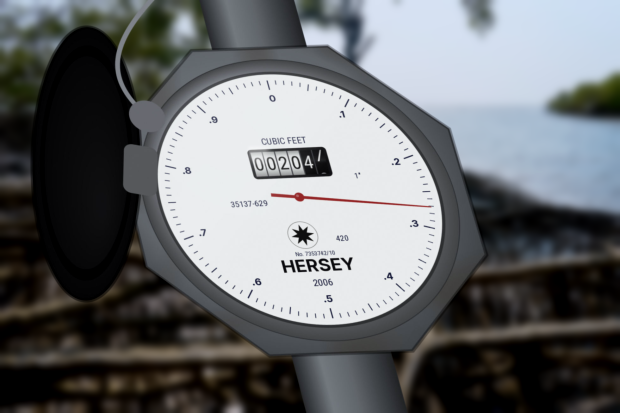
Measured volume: ft³ 2047.27
